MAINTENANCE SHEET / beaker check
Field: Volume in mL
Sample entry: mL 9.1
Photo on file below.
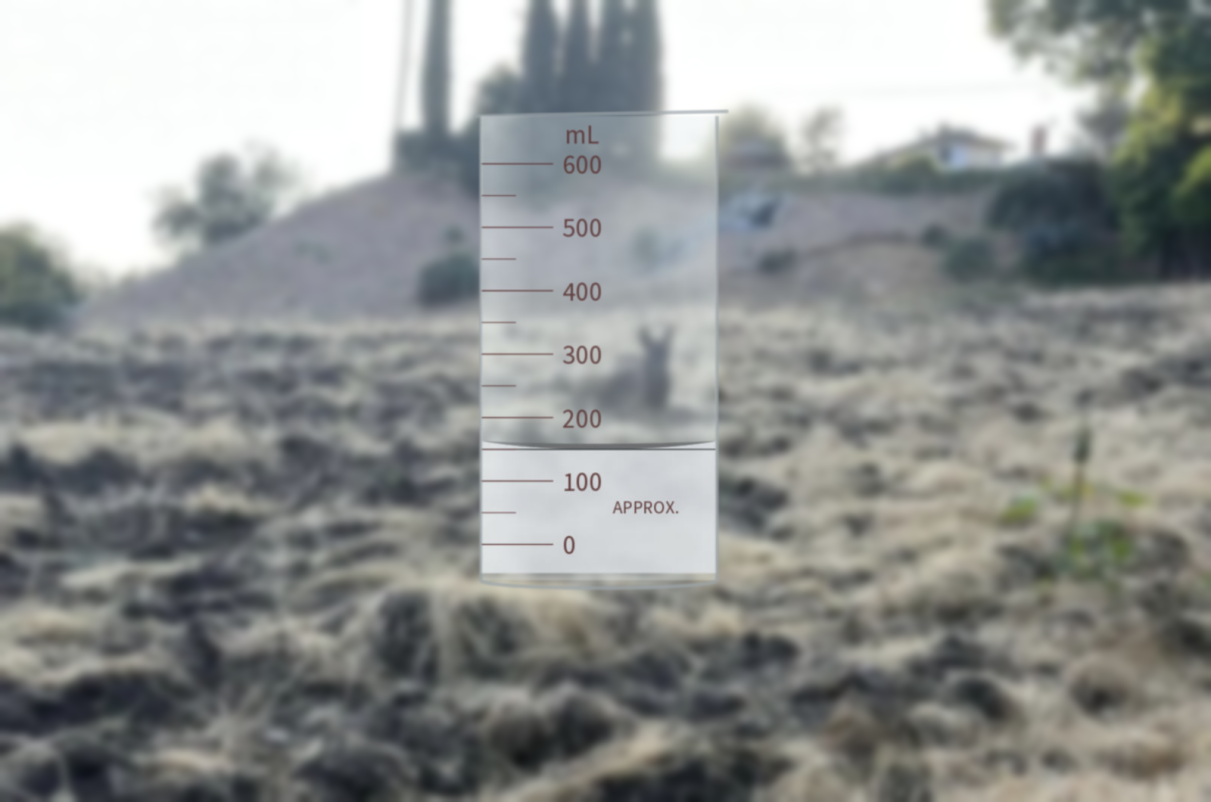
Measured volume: mL 150
